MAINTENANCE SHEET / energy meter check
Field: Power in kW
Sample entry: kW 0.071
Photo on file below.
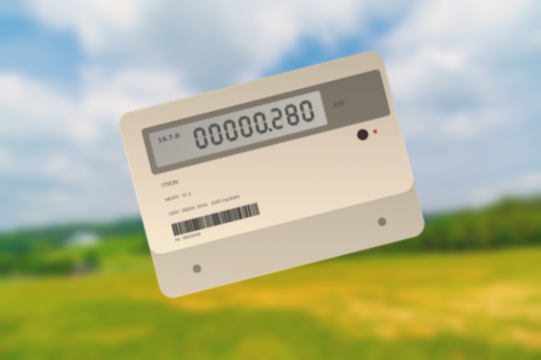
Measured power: kW 0.280
